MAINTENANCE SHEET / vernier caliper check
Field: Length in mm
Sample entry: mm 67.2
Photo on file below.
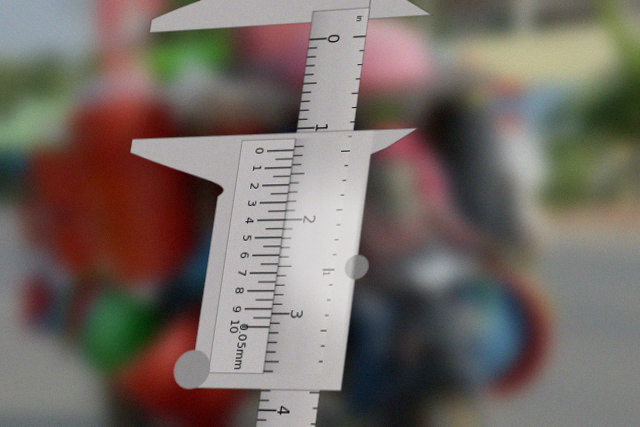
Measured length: mm 12.4
